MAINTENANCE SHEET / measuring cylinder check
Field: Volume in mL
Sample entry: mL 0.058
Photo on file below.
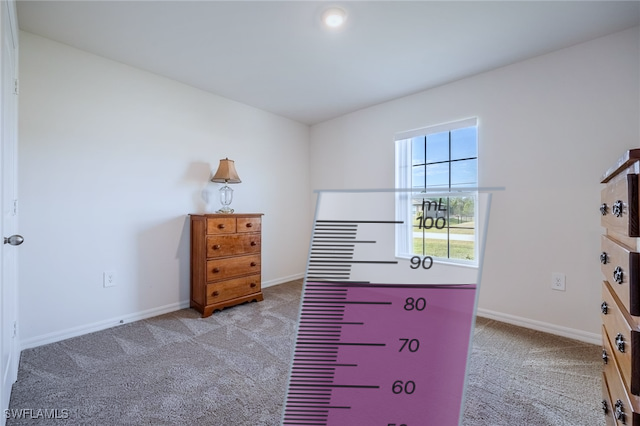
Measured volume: mL 84
